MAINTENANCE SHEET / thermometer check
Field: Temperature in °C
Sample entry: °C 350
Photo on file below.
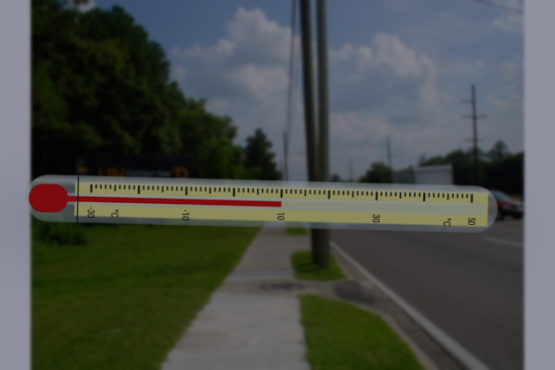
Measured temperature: °C 10
